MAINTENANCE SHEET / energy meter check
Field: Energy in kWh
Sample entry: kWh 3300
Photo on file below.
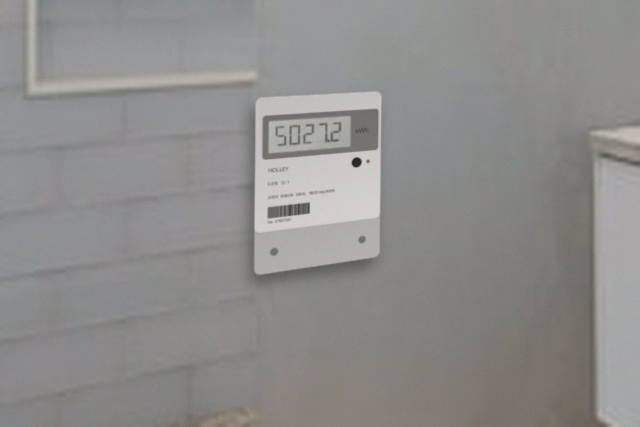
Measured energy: kWh 5027.2
